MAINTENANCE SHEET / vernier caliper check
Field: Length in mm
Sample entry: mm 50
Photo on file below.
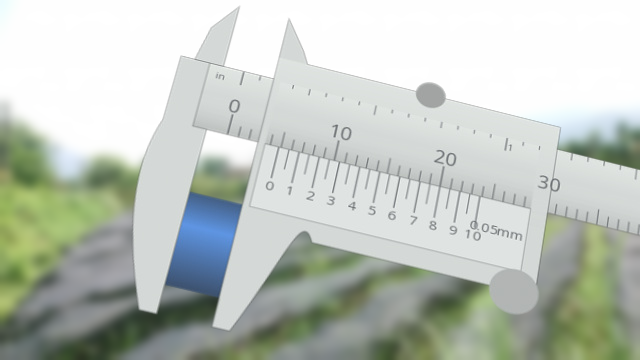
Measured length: mm 4.8
